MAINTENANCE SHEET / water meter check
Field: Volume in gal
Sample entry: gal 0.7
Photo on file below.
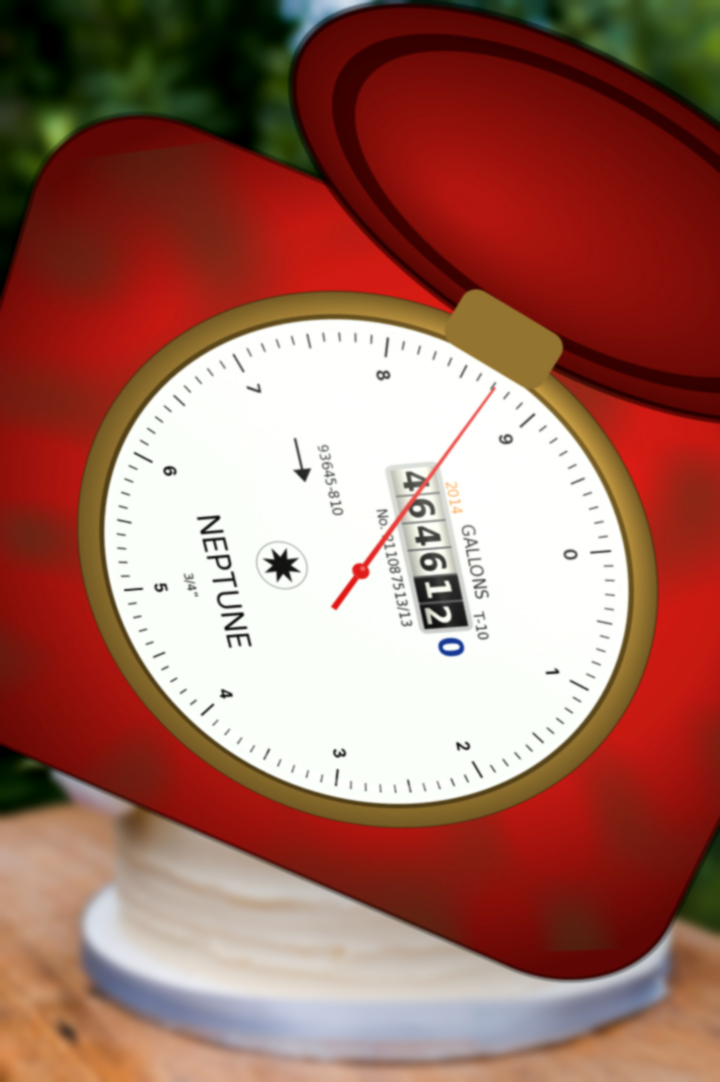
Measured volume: gal 4646118.7
